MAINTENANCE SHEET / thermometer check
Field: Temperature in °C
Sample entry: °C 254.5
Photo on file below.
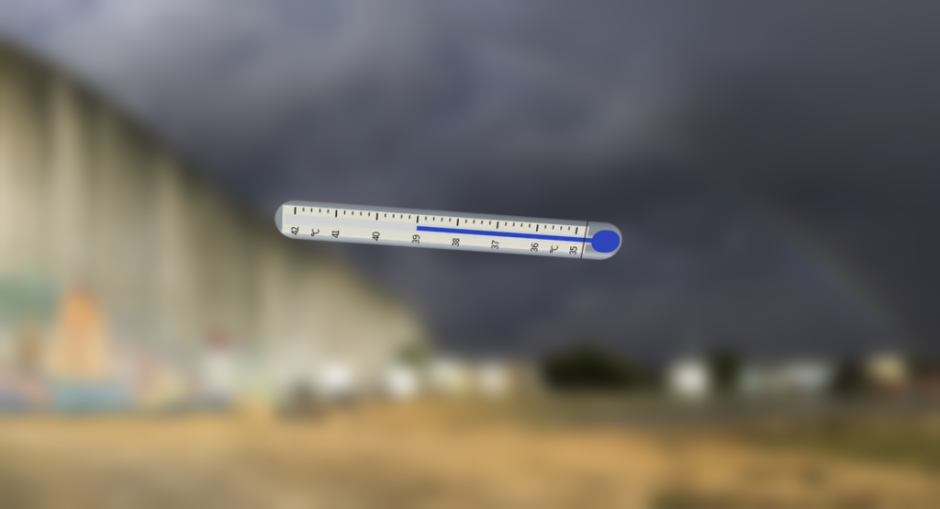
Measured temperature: °C 39
